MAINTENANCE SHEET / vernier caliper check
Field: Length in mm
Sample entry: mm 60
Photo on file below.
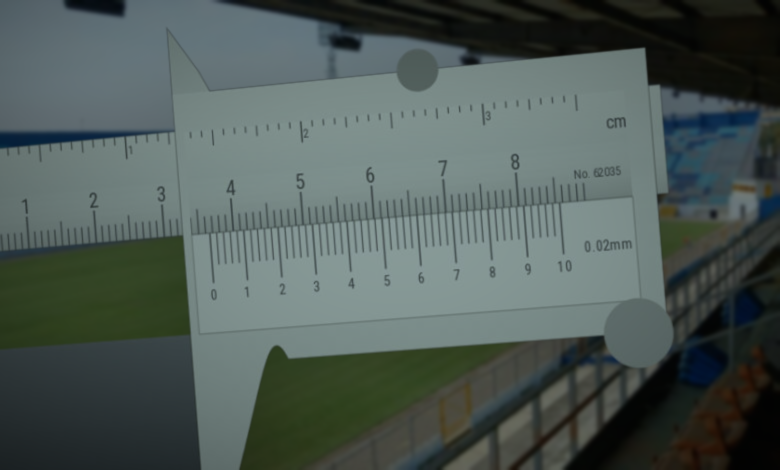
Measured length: mm 36.6
